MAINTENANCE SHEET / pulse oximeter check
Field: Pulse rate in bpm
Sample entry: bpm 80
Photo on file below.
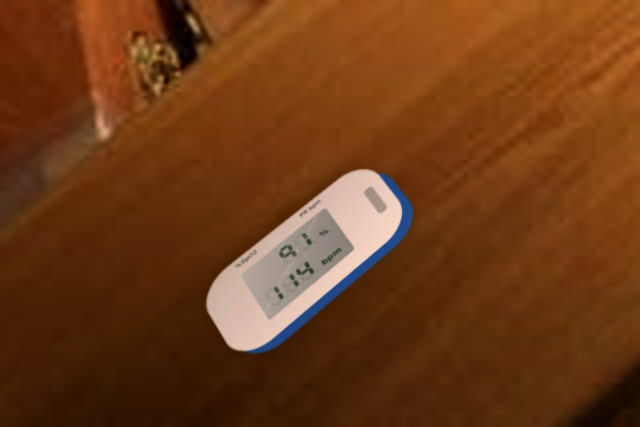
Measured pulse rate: bpm 114
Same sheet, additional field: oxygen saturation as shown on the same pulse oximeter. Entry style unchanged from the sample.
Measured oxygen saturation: % 91
